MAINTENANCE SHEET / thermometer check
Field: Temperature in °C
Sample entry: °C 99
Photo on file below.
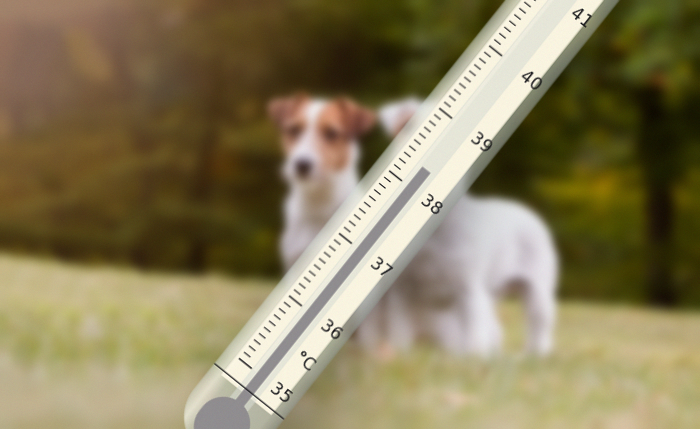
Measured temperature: °C 38.3
